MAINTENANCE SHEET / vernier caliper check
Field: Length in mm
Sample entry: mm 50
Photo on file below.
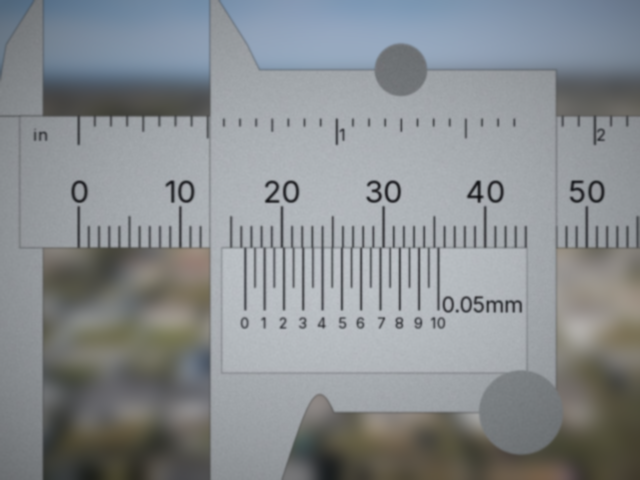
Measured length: mm 16.4
